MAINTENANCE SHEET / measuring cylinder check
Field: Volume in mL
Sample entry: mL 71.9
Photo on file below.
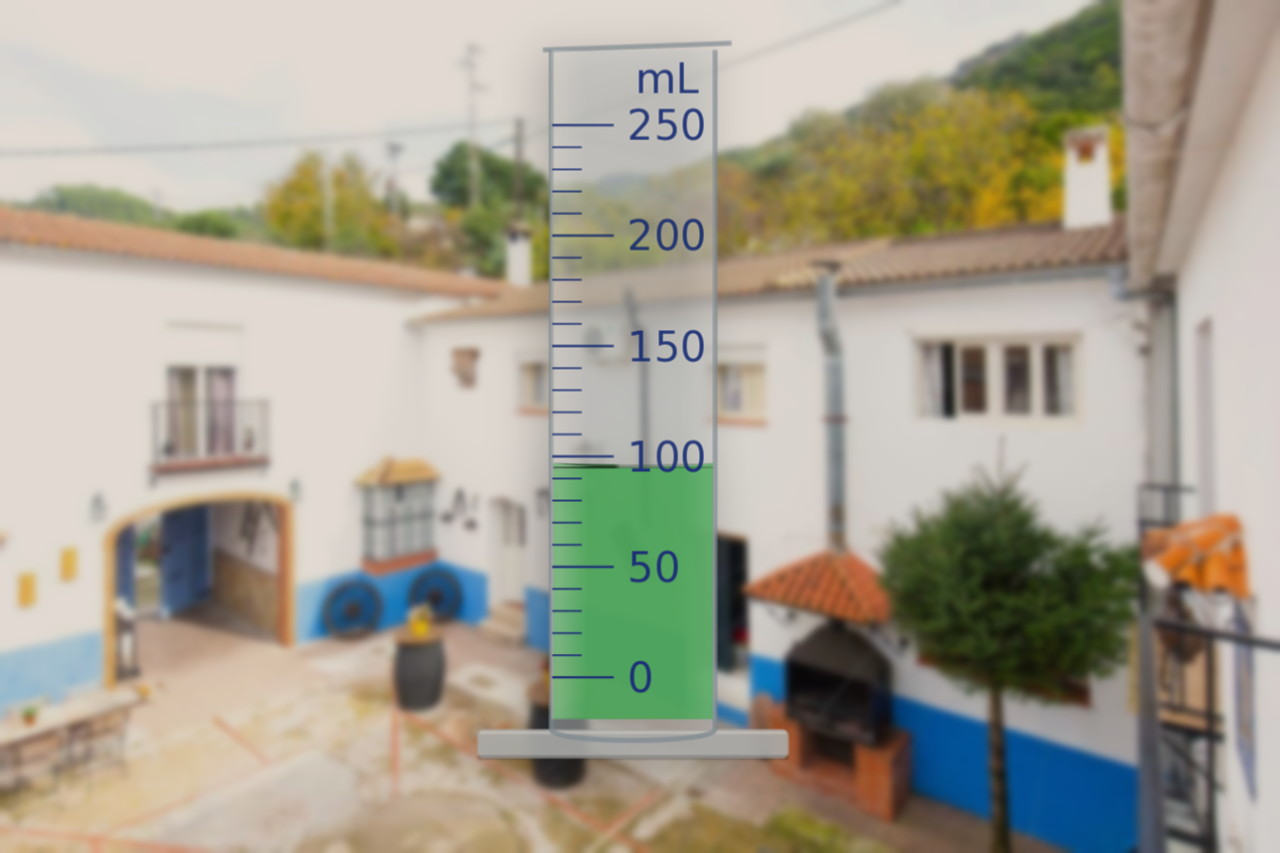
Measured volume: mL 95
